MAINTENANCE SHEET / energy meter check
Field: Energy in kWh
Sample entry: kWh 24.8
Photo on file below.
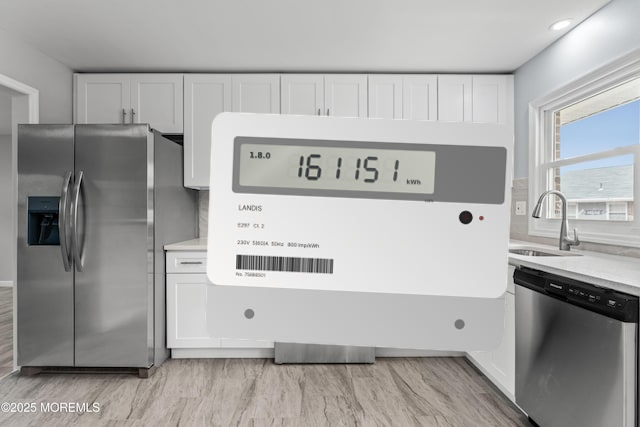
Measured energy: kWh 161151
